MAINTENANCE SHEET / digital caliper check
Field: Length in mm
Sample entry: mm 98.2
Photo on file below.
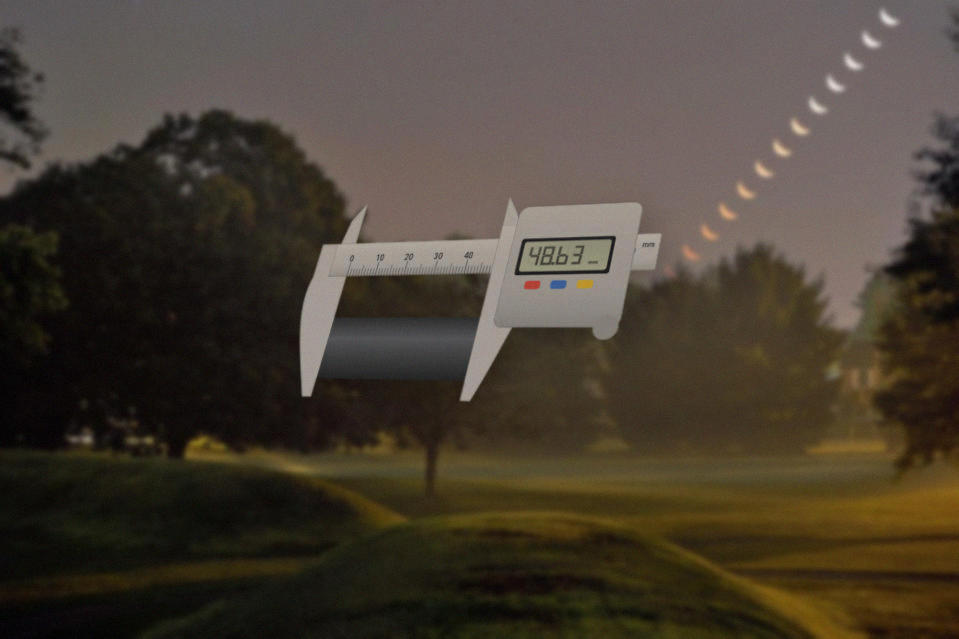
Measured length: mm 48.63
